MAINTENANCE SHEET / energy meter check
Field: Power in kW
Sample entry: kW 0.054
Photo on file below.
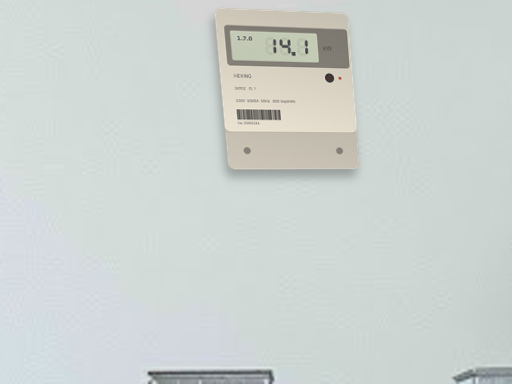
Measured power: kW 14.1
